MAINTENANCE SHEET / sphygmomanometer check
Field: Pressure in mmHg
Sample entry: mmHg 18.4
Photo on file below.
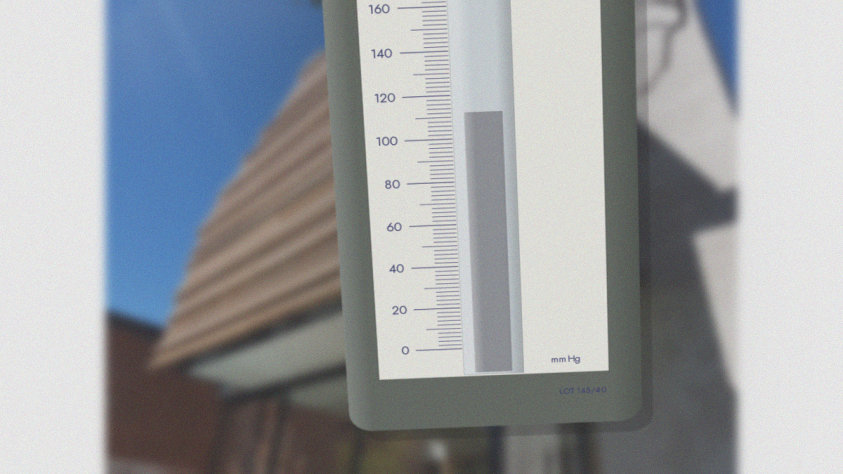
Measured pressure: mmHg 112
